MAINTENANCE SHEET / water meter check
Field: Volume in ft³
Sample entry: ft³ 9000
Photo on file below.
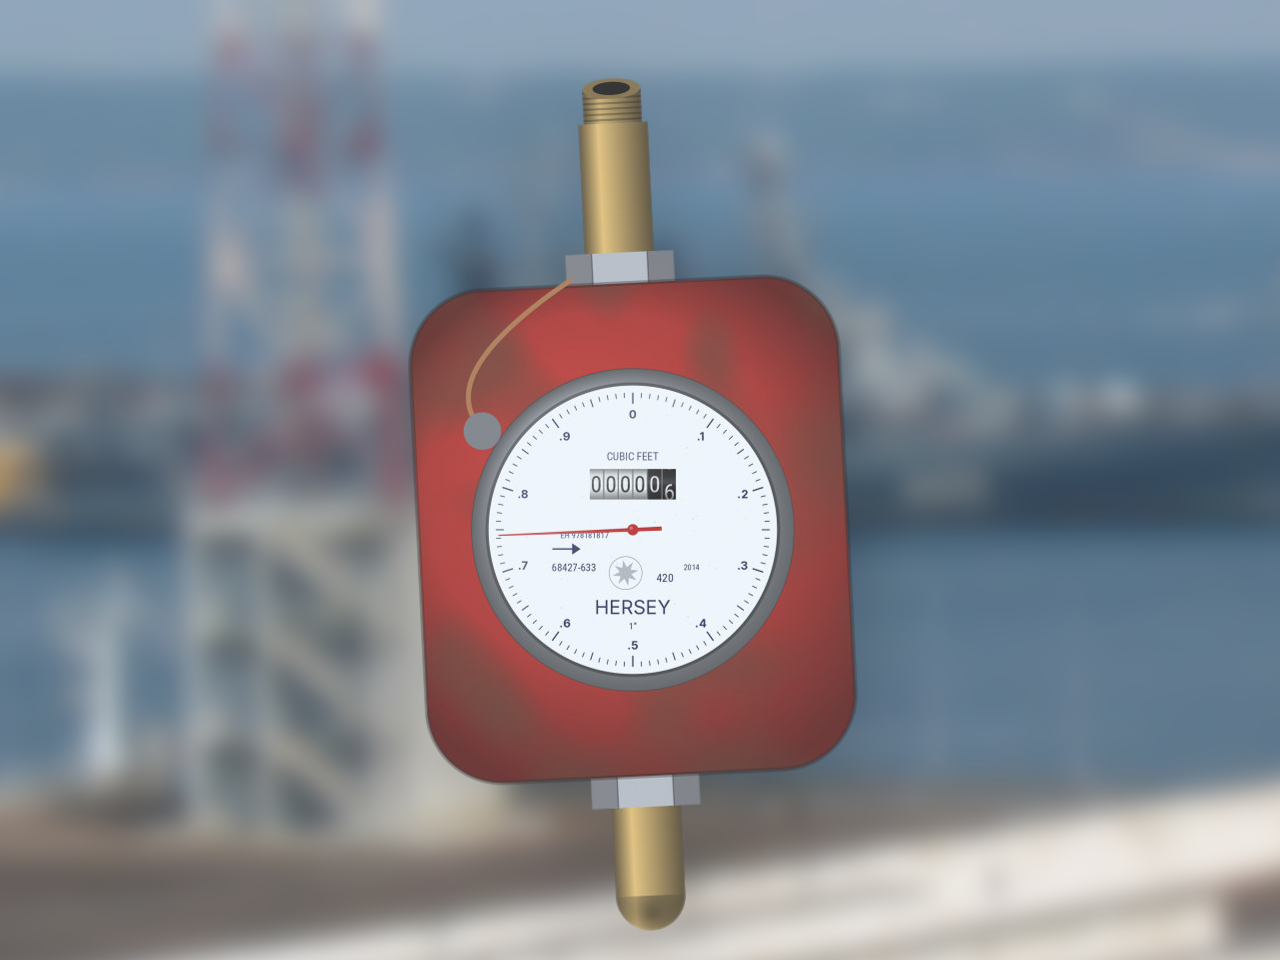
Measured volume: ft³ 5.74
